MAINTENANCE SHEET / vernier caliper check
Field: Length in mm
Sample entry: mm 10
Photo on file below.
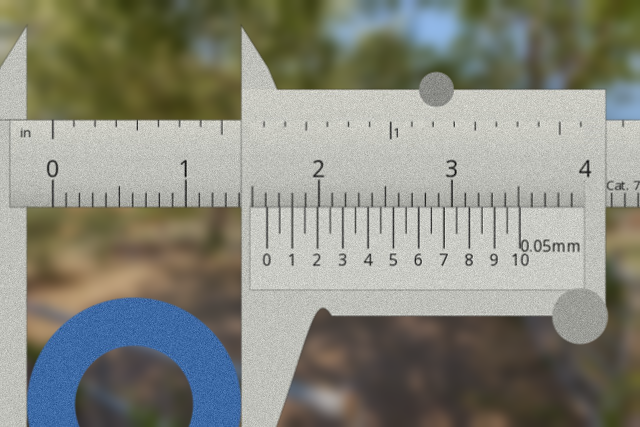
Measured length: mm 16.1
